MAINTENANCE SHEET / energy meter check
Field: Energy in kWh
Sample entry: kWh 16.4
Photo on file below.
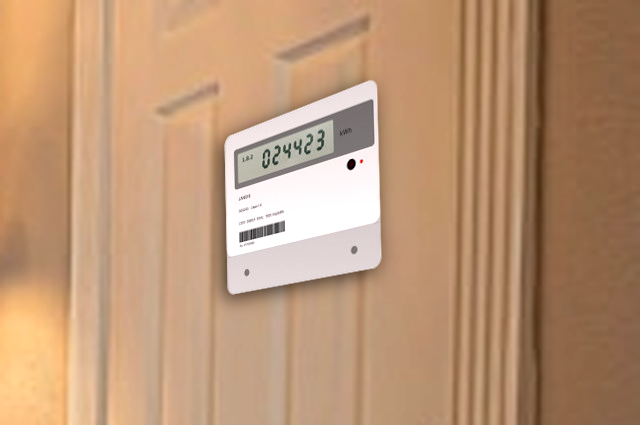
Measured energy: kWh 24423
